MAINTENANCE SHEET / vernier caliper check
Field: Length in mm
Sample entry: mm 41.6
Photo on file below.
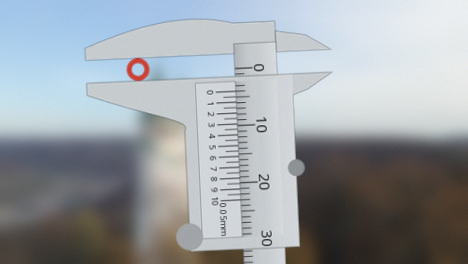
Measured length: mm 4.0
